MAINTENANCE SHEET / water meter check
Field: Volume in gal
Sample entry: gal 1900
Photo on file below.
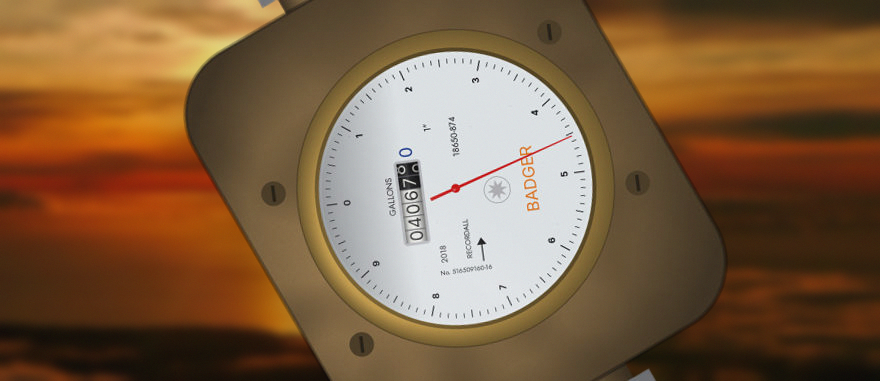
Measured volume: gal 406784.5
